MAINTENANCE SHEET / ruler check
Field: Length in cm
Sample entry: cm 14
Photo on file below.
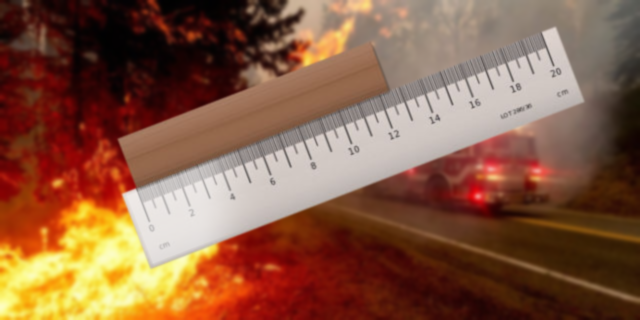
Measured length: cm 12.5
